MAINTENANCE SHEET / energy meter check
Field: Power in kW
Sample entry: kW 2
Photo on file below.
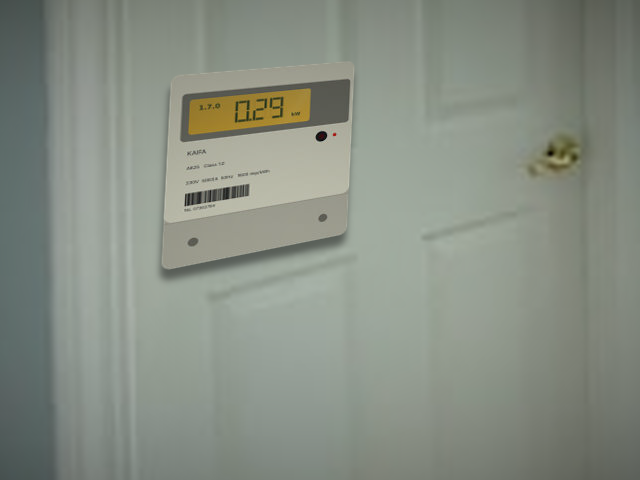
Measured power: kW 0.29
